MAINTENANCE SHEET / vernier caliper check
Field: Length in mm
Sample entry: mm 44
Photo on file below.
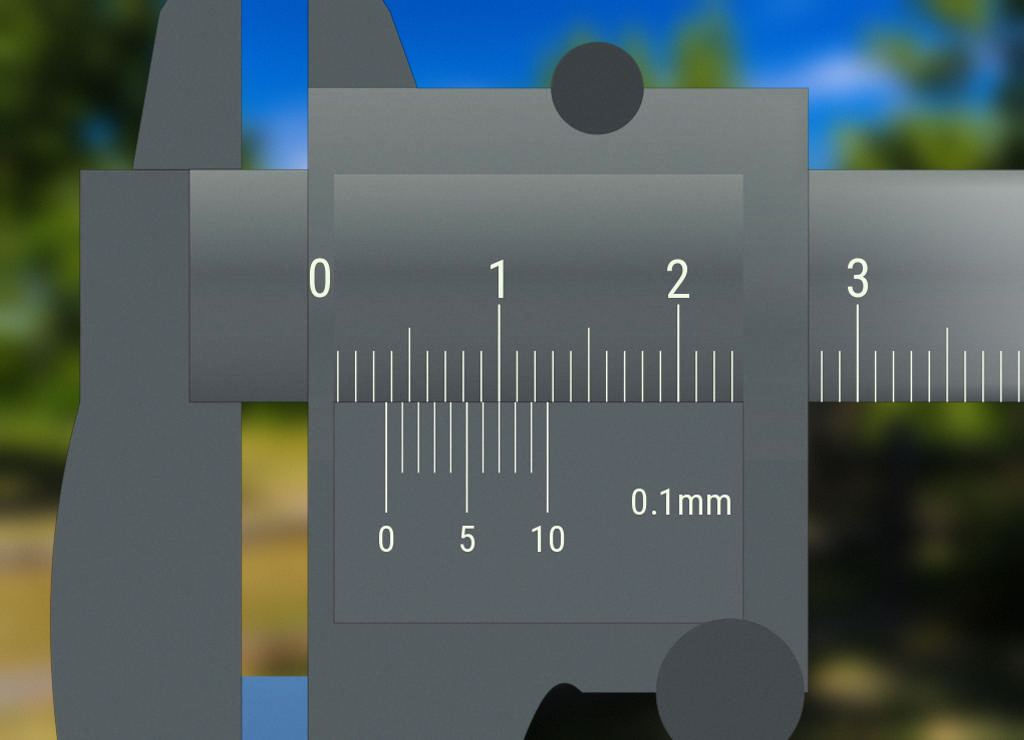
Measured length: mm 3.7
